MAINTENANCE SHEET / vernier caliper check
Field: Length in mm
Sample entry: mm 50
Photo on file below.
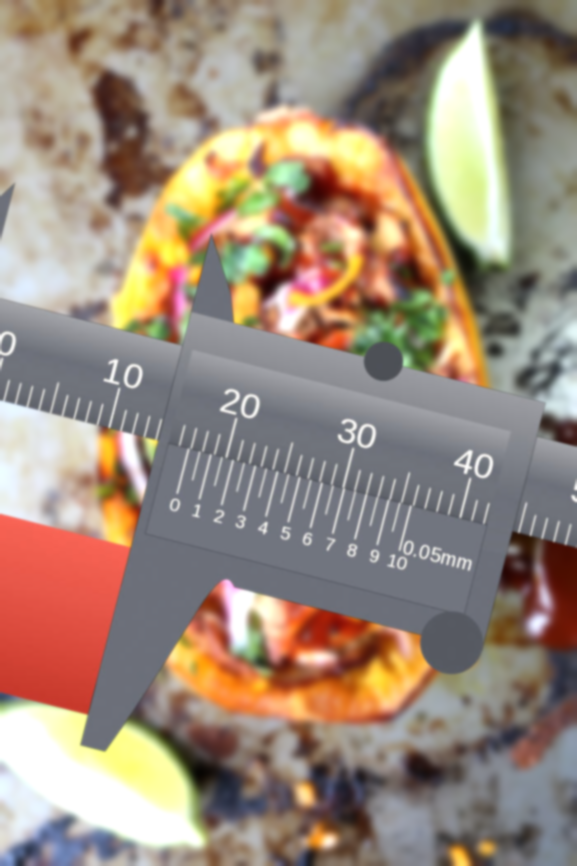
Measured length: mm 16.8
